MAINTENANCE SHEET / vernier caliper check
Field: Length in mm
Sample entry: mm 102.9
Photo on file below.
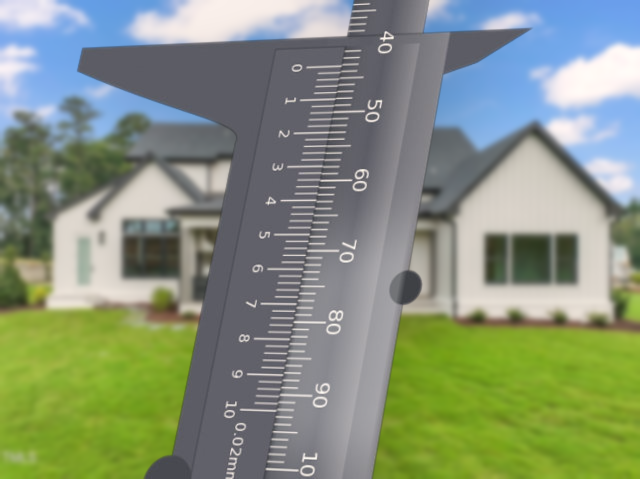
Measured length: mm 43.2
